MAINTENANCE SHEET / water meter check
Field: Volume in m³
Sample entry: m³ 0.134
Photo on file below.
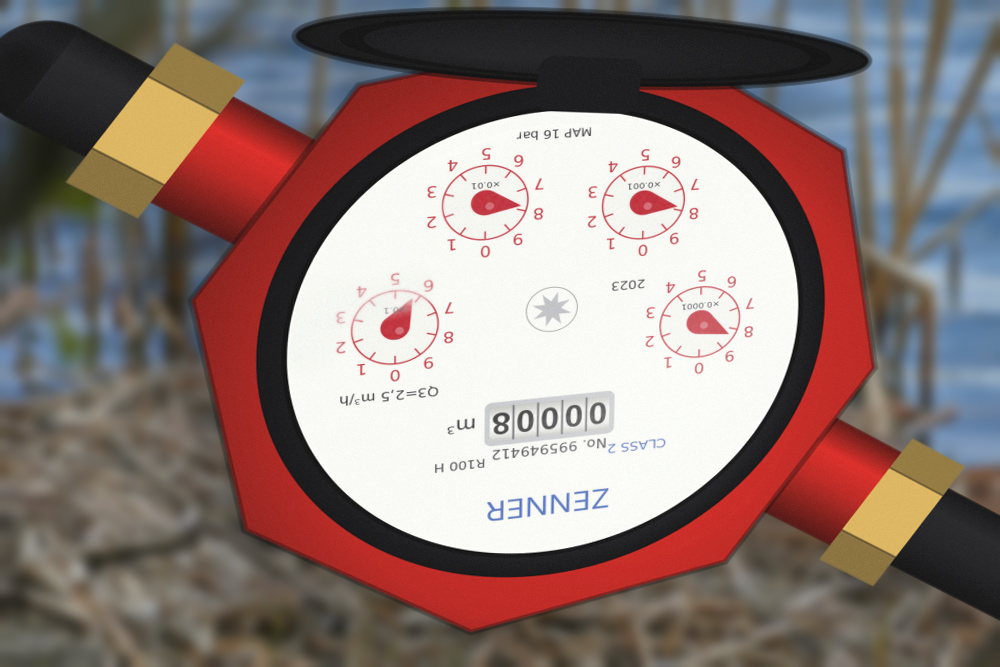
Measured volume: m³ 8.5778
